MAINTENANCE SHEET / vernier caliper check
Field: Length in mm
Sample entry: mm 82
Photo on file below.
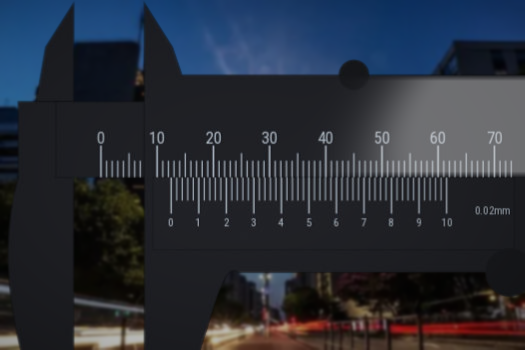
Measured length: mm 12.5
